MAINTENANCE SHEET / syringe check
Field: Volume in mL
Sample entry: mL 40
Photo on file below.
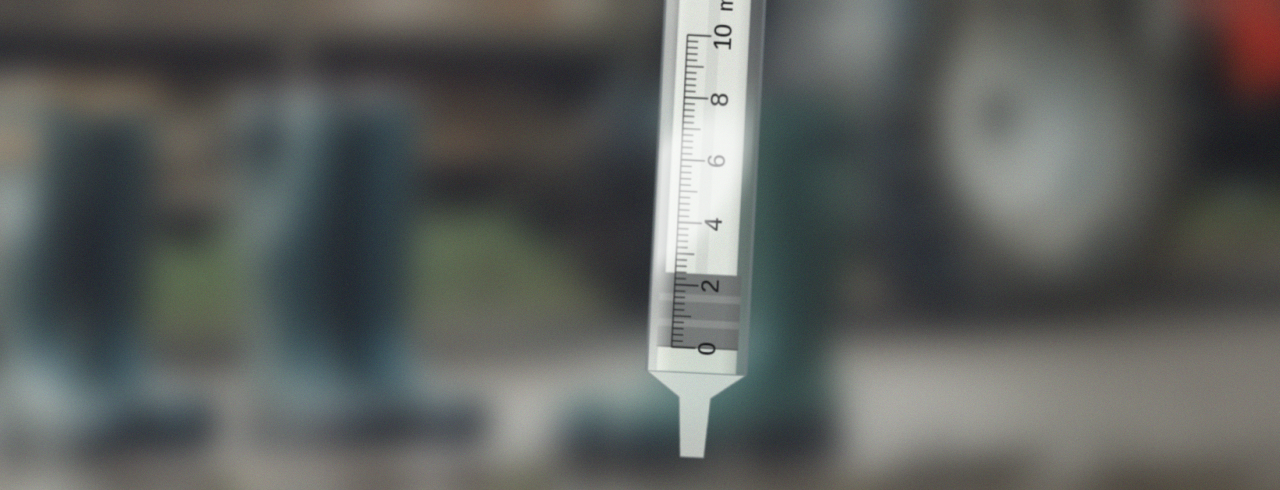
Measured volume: mL 0
